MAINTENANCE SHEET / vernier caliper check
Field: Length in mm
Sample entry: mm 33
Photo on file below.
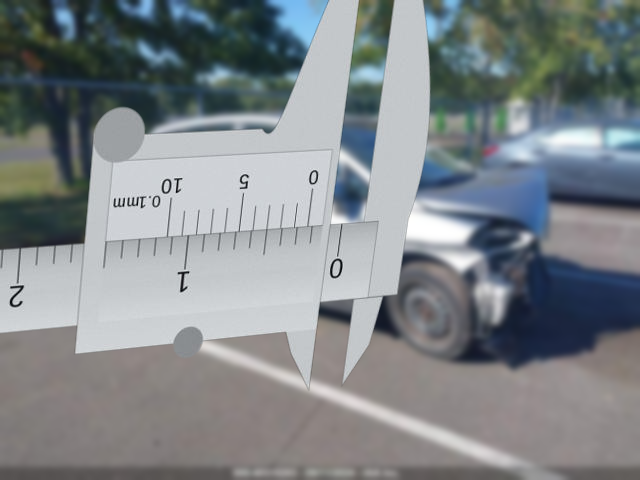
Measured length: mm 2.3
